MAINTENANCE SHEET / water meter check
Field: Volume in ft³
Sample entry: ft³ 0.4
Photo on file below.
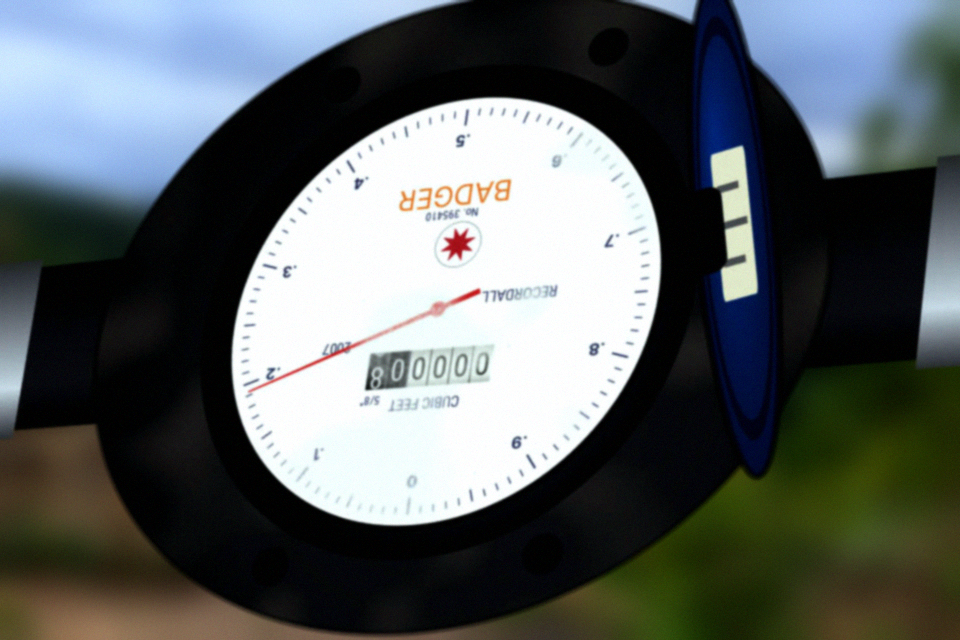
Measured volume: ft³ 8.19
